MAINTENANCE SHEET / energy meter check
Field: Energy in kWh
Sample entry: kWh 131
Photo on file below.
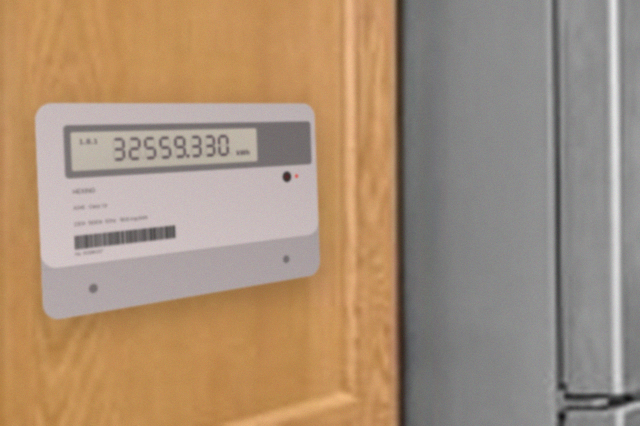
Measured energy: kWh 32559.330
